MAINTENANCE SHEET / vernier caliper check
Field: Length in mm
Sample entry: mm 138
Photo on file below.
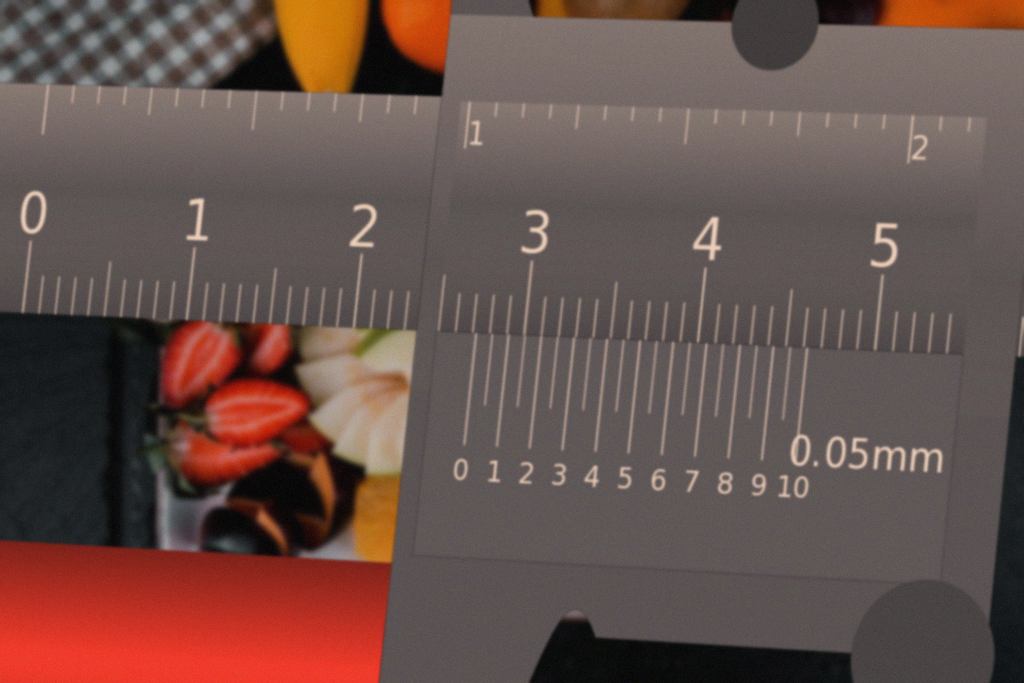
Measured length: mm 27.2
